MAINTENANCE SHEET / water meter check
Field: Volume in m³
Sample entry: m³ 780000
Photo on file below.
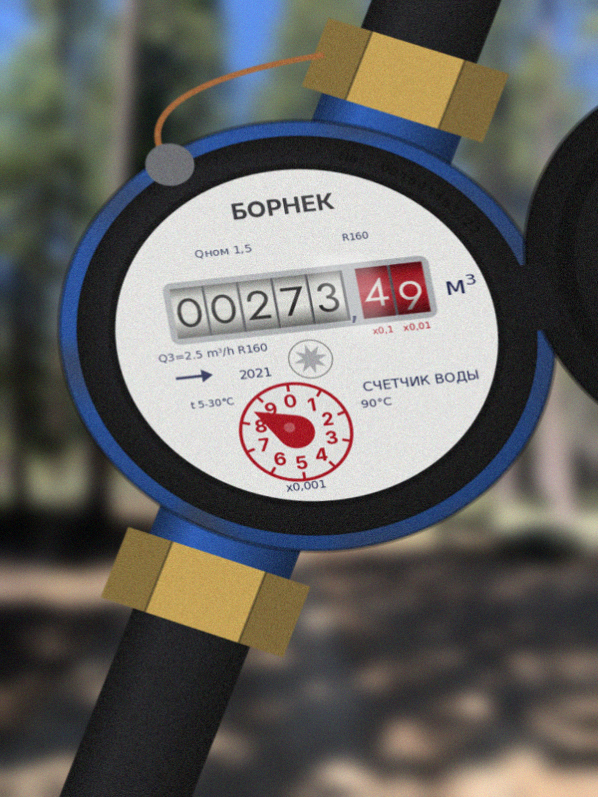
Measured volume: m³ 273.488
